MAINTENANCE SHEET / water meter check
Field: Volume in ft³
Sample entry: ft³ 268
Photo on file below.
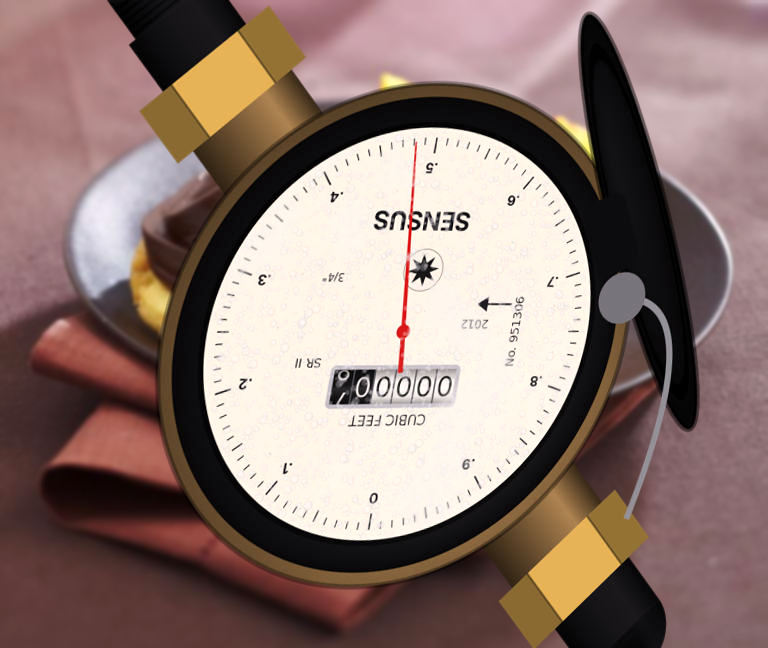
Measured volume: ft³ 7.48
